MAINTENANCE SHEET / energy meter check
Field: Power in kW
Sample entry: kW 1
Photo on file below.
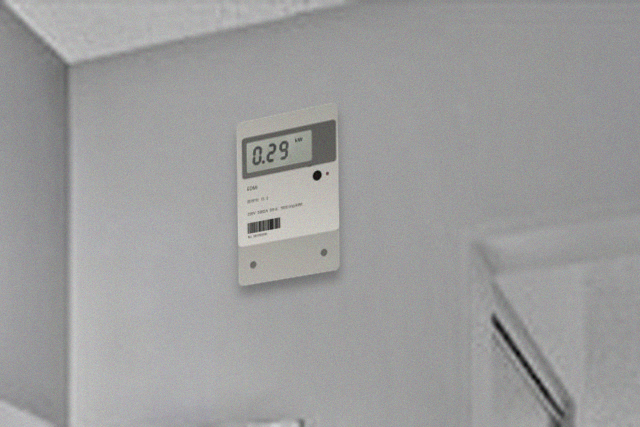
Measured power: kW 0.29
